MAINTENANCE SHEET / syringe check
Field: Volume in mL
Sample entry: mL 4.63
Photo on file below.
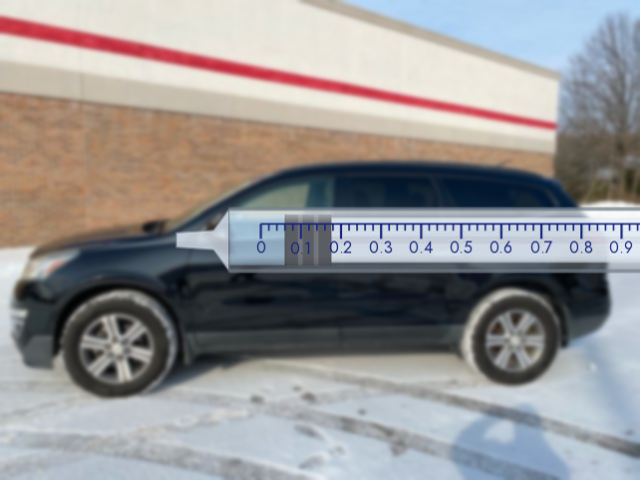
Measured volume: mL 0.06
